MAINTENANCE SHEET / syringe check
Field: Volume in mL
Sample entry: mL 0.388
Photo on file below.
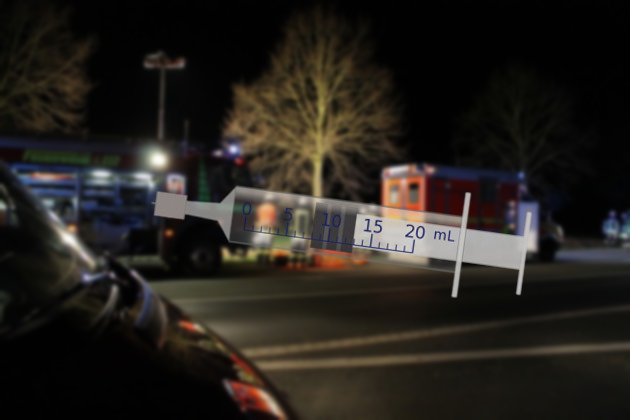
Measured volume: mL 8
